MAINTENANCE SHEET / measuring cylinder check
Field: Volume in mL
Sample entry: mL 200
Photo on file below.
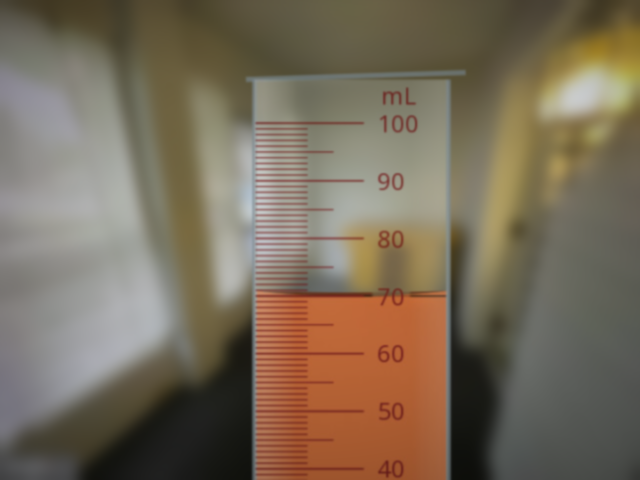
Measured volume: mL 70
